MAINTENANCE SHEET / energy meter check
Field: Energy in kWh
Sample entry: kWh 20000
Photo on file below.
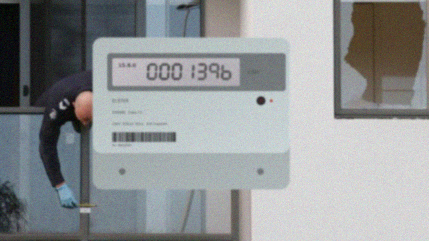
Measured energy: kWh 1396
